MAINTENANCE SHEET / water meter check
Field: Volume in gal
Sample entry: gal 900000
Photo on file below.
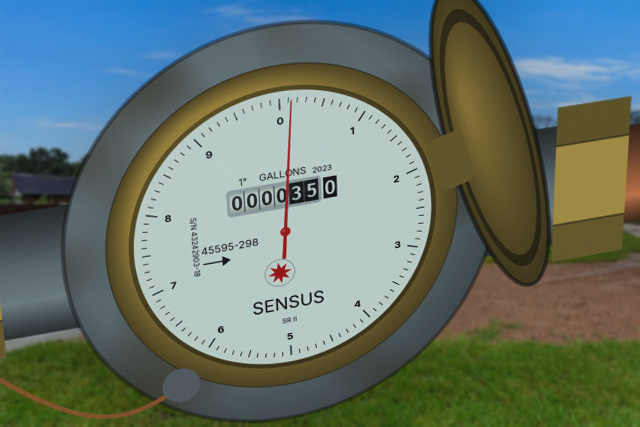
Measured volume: gal 350.1
